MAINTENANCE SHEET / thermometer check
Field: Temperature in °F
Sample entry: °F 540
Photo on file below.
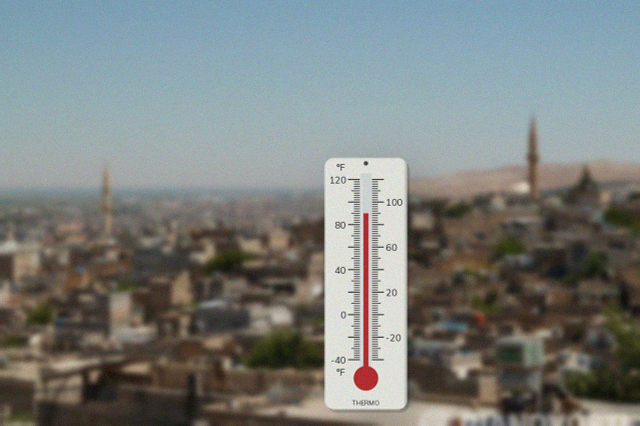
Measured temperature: °F 90
